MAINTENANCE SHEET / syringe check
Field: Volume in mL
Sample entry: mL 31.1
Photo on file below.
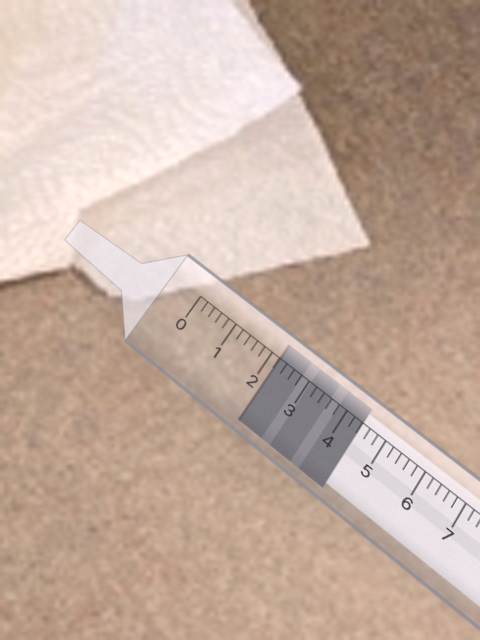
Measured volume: mL 2.2
